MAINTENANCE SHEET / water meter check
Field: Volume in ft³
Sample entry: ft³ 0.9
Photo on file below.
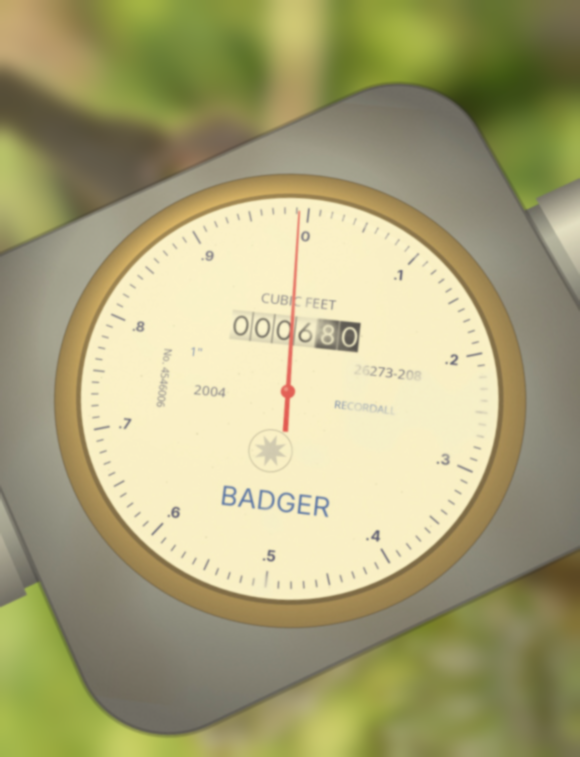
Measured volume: ft³ 679.99
